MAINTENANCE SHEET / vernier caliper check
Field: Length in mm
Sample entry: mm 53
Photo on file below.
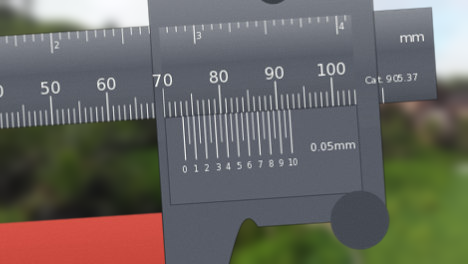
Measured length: mm 73.2
